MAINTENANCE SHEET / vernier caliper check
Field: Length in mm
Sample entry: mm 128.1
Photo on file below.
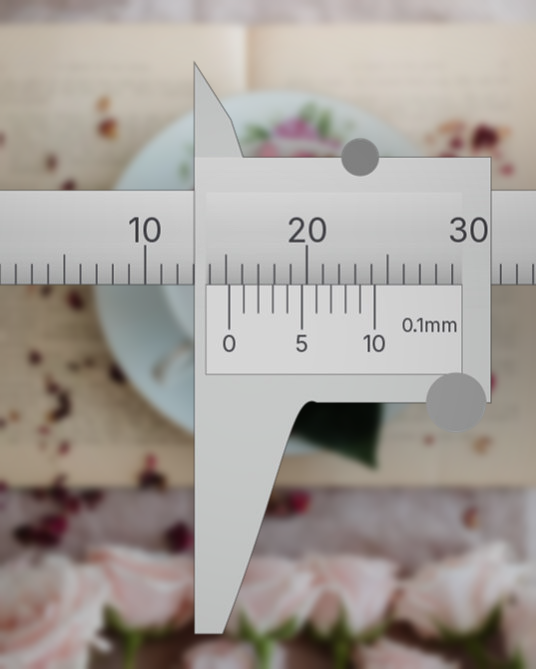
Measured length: mm 15.2
